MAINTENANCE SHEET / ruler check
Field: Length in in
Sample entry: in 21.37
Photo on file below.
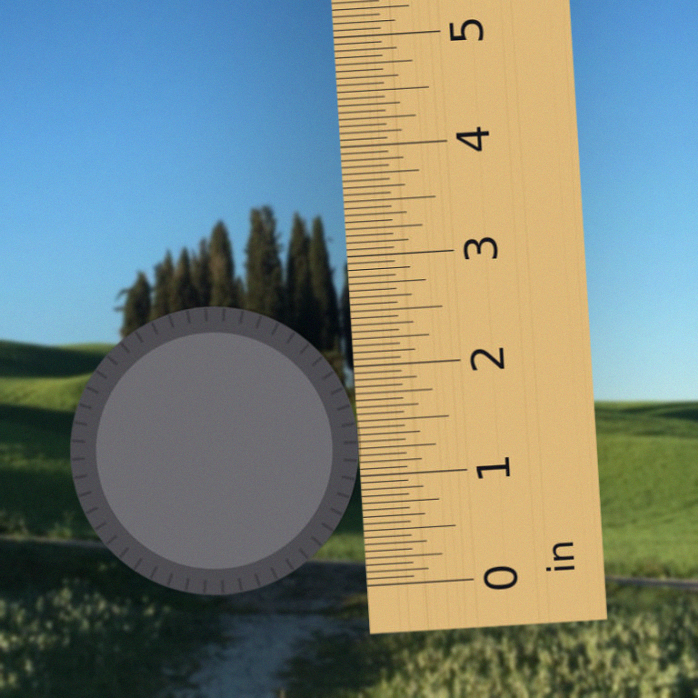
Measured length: in 2.625
